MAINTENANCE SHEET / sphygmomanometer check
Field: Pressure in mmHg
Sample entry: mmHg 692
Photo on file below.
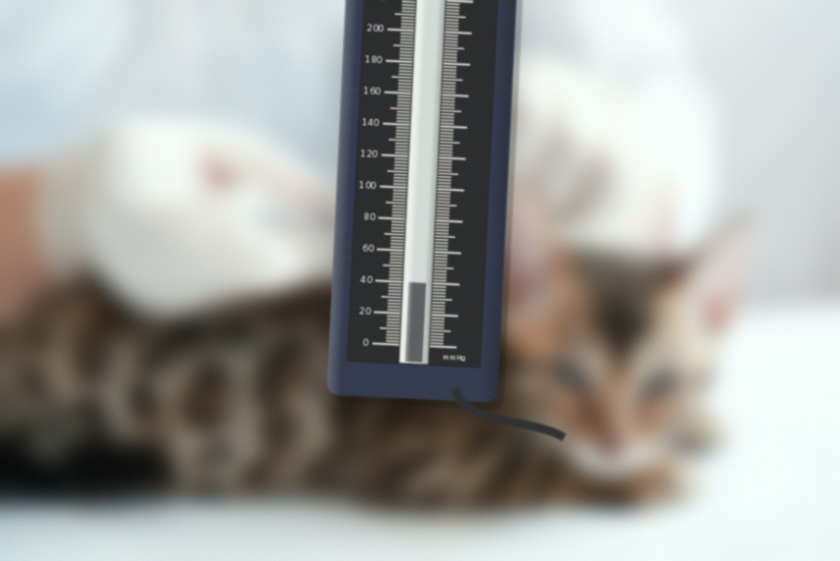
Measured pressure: mmHg 40
